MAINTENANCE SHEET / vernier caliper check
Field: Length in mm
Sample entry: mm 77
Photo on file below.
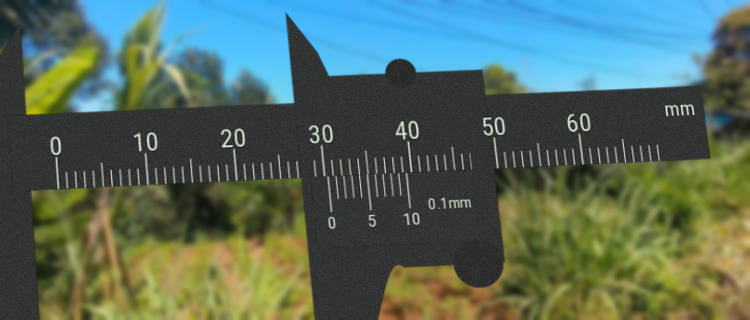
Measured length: mm 30.4
